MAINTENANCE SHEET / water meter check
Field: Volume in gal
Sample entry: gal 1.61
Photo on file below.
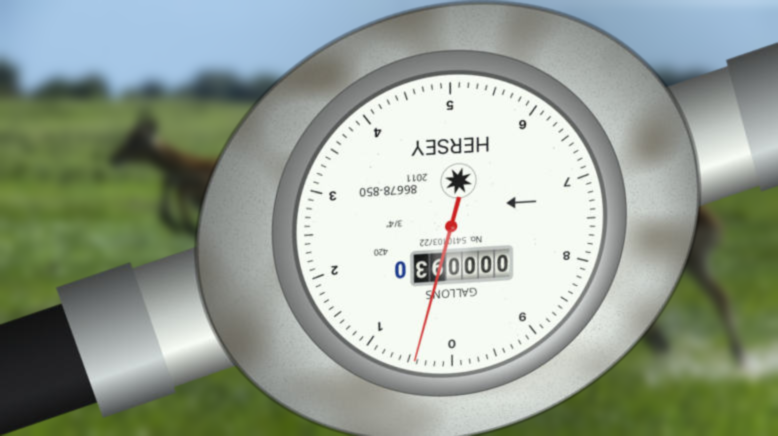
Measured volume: gal 930.4
